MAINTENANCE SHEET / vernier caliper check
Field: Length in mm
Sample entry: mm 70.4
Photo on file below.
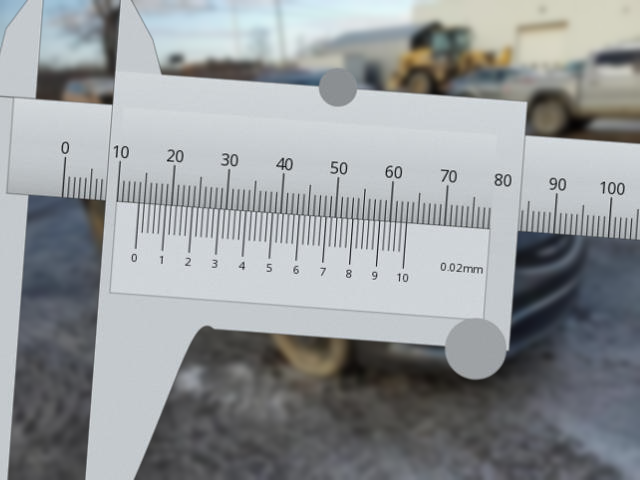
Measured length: mm 14.0
